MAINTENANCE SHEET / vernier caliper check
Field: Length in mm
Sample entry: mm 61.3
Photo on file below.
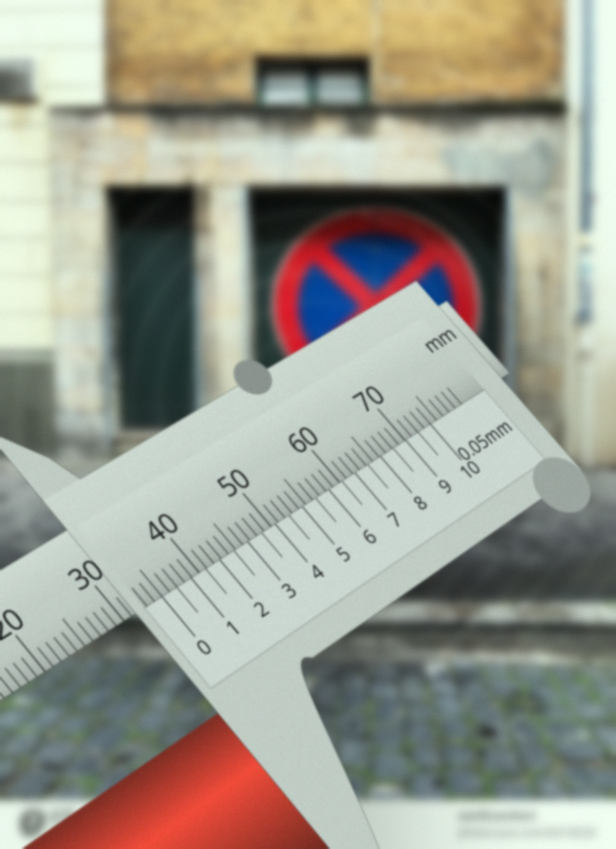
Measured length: mm 35.0
